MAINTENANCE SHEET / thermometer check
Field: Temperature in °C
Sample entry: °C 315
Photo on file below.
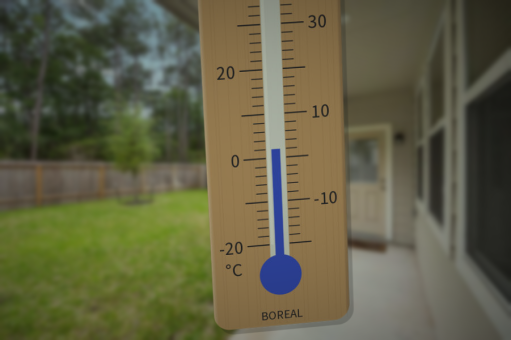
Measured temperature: °C 2
